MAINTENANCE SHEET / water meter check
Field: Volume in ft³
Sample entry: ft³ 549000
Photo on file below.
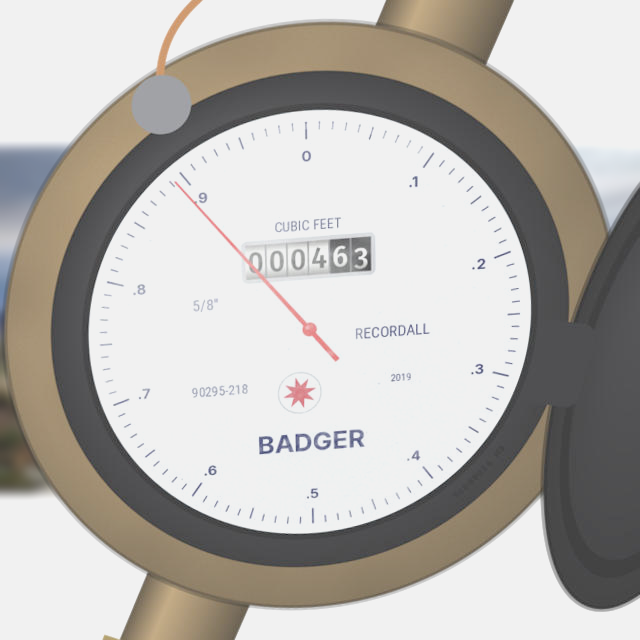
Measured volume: ft³ 462.89
